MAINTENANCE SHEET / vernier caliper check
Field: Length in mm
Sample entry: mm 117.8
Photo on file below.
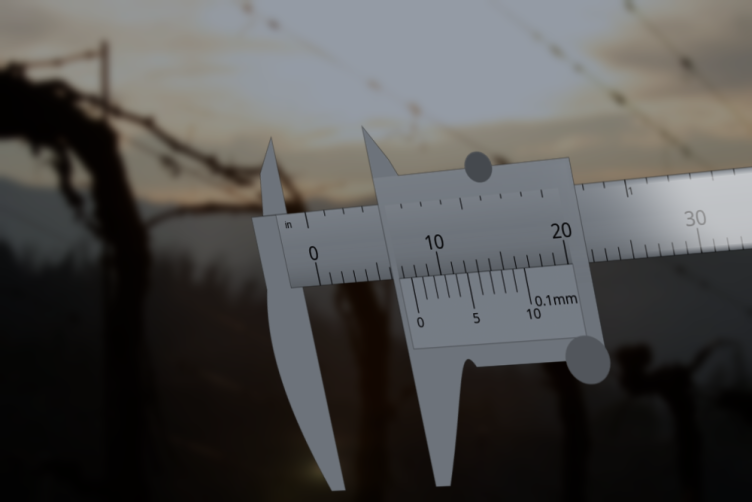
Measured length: mm 7.6
